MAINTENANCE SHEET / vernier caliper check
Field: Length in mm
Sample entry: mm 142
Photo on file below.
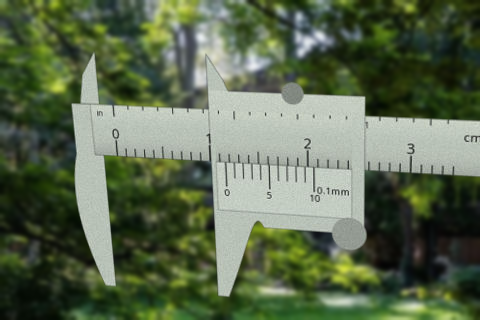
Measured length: mm 11.6
